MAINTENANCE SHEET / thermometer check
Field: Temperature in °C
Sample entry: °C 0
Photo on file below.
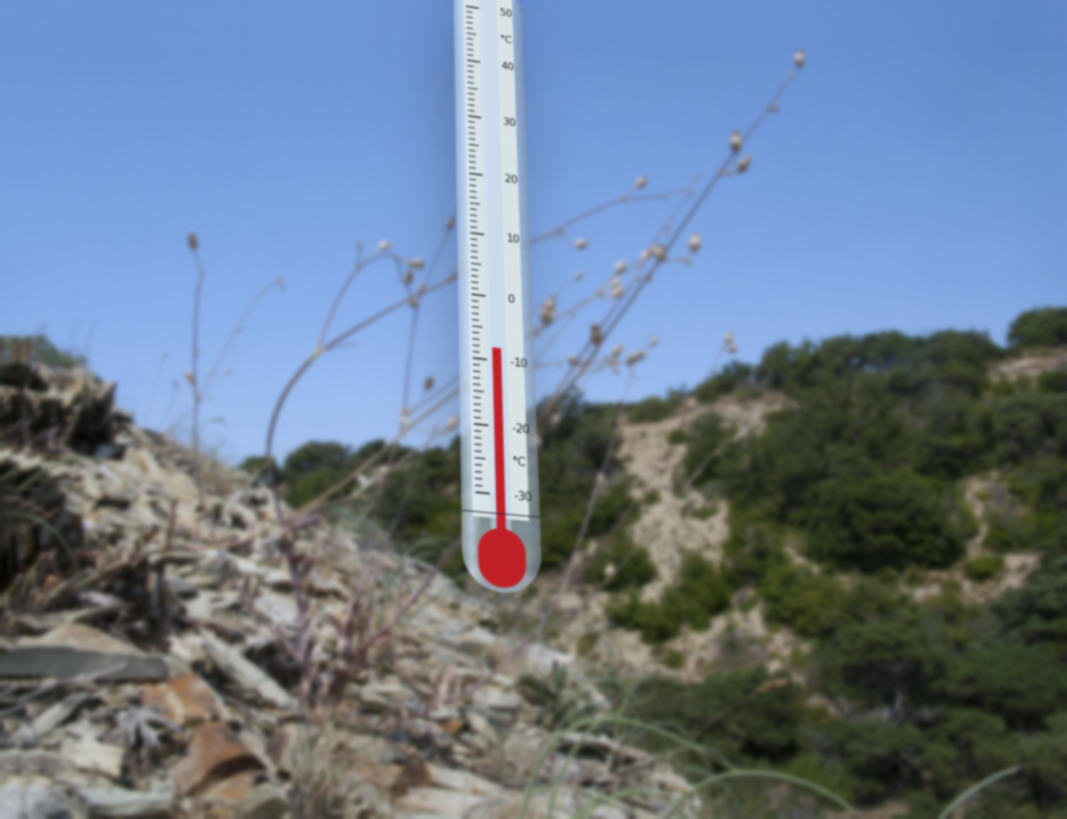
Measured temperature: °C -8
